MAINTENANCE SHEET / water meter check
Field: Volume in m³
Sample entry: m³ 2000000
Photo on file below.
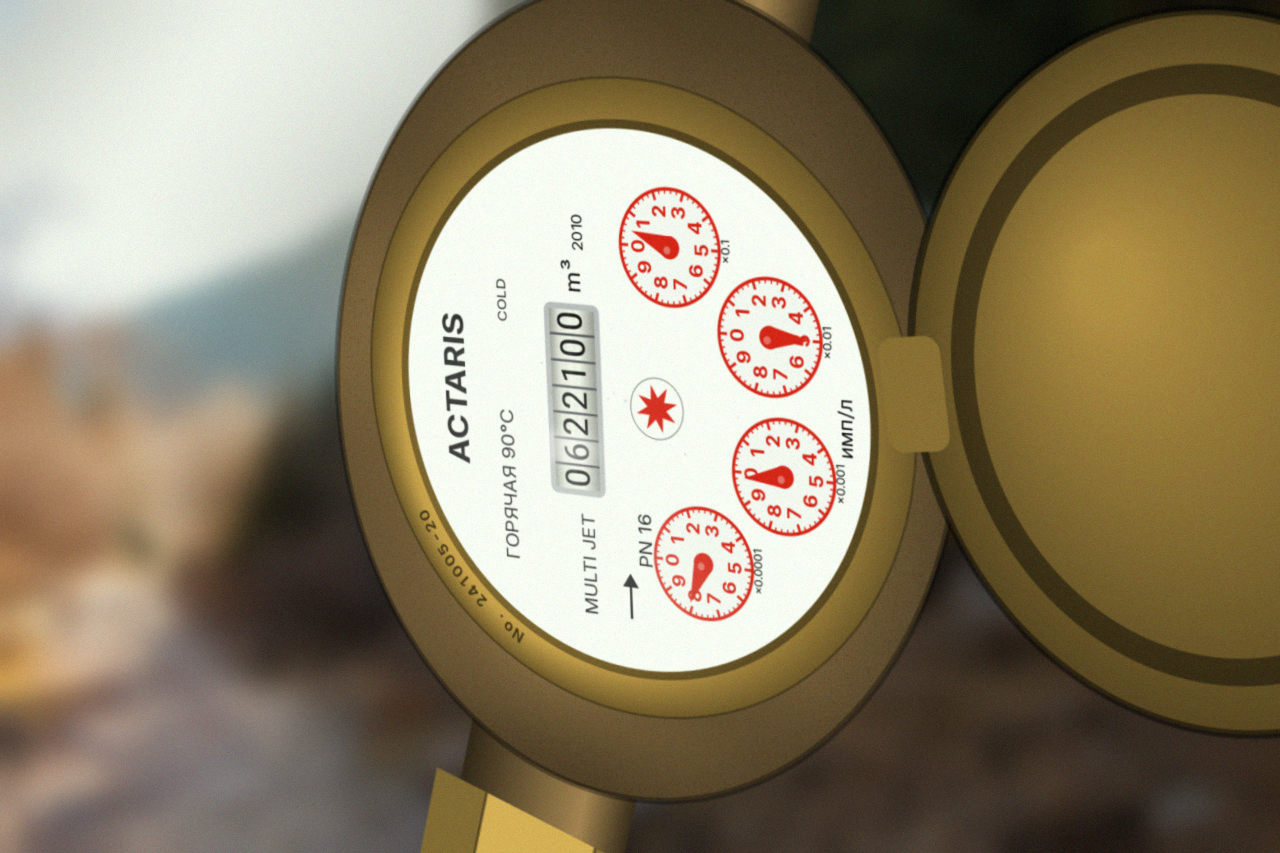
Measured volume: m³ 622100.0498
